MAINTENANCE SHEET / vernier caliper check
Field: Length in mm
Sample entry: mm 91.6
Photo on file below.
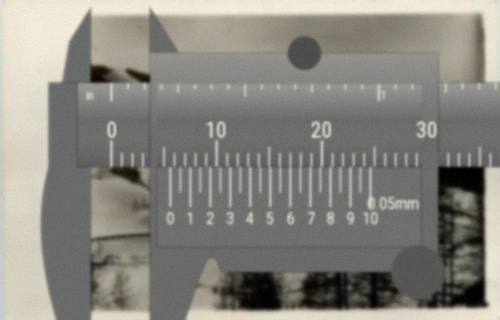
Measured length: mm 5.6
